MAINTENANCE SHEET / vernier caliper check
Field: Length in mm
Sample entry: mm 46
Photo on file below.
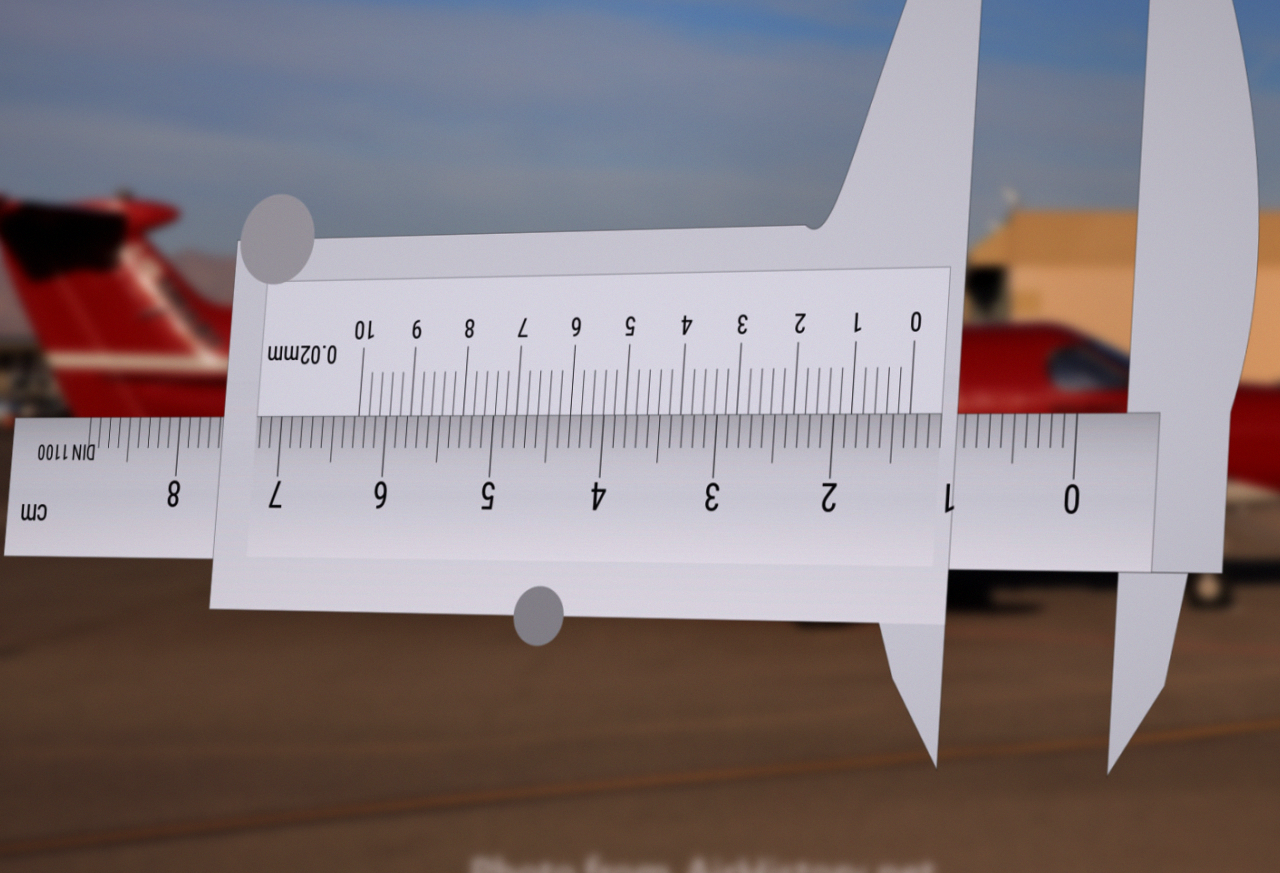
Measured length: mm 13.6
